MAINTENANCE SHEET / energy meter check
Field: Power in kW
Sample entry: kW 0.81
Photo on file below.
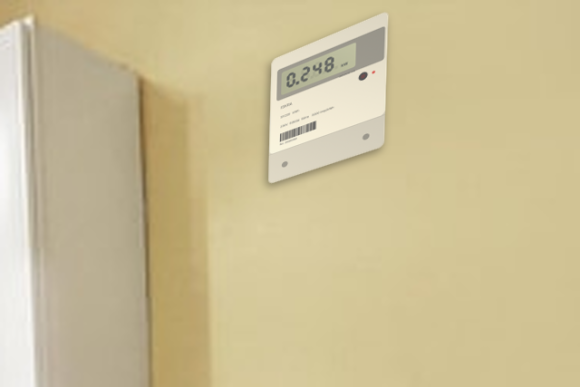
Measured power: kW 0.248
